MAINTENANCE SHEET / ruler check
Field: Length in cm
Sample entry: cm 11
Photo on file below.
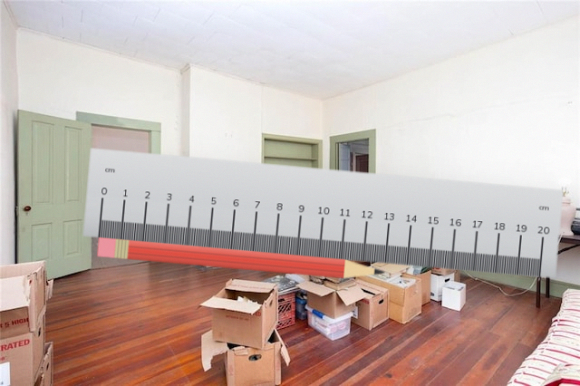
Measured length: cm 13
